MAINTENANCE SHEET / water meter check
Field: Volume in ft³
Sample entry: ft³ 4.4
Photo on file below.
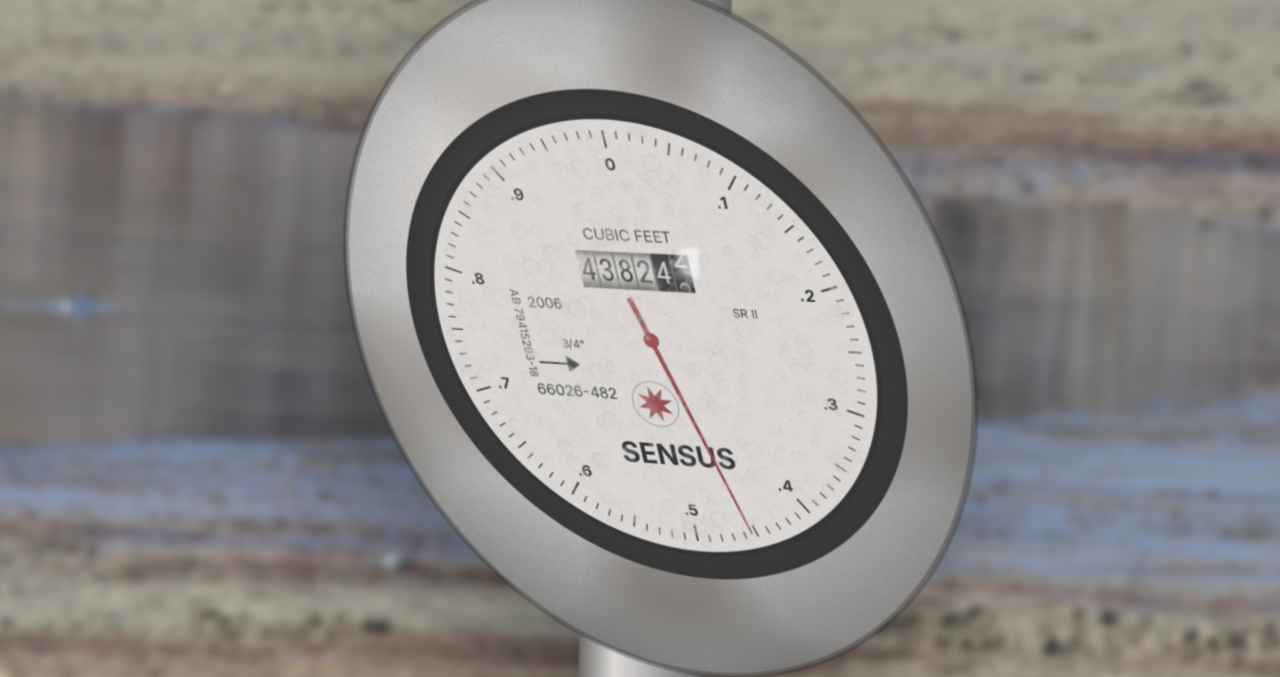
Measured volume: ft³ 438242.45
